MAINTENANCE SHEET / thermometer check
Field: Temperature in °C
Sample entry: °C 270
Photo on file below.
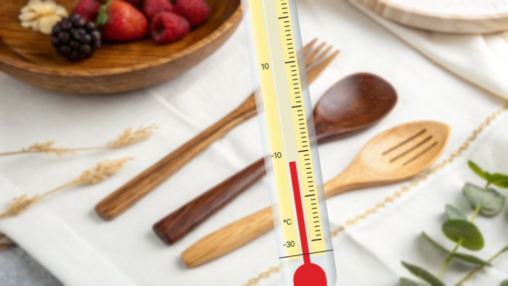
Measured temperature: °C -12
